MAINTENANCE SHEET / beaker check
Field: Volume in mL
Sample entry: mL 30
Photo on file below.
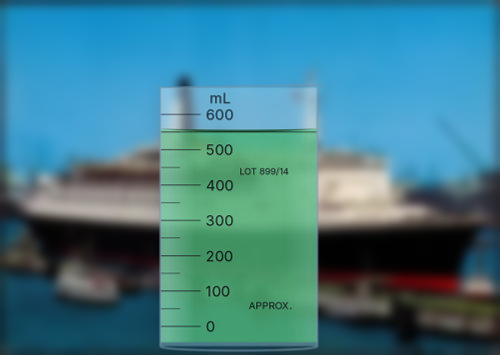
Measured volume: mL 550
